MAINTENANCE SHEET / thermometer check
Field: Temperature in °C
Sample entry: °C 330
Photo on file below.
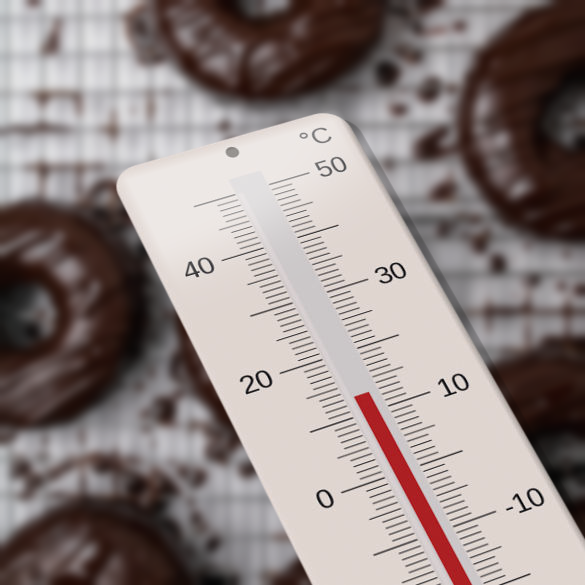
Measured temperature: °C 13
